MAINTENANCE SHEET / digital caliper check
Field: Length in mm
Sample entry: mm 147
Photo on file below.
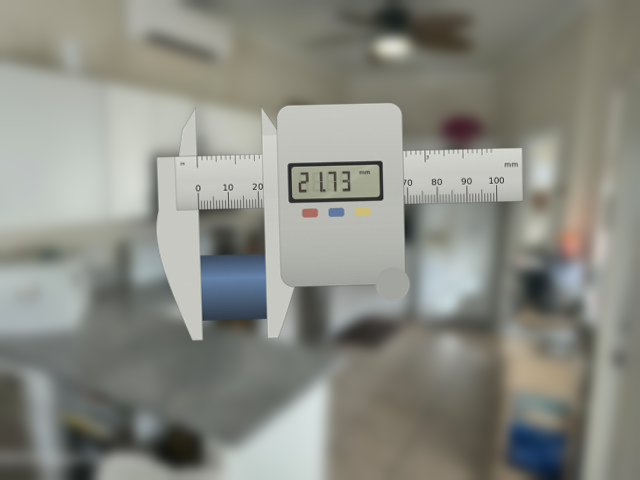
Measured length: mm 21.73
